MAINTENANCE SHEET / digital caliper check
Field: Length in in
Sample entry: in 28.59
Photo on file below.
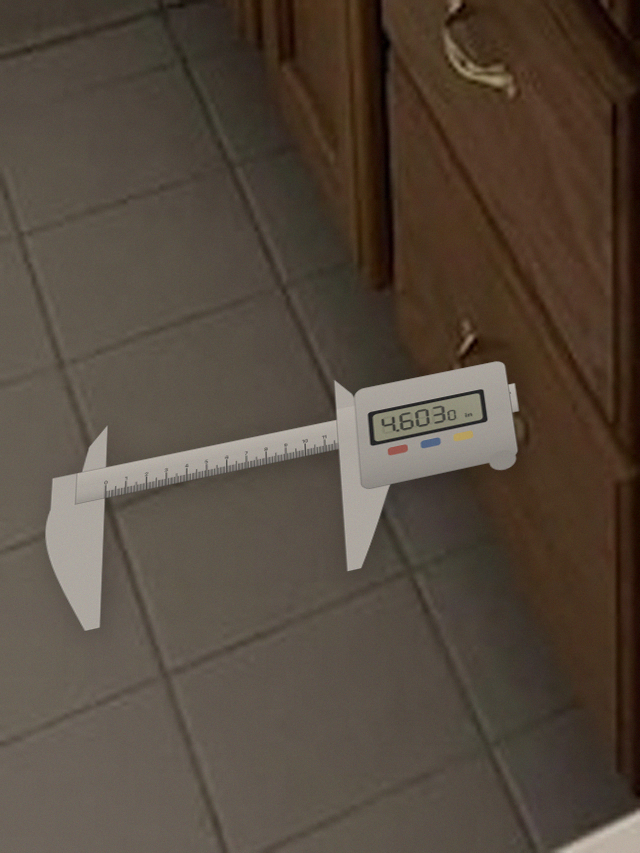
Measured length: in 4.6030
